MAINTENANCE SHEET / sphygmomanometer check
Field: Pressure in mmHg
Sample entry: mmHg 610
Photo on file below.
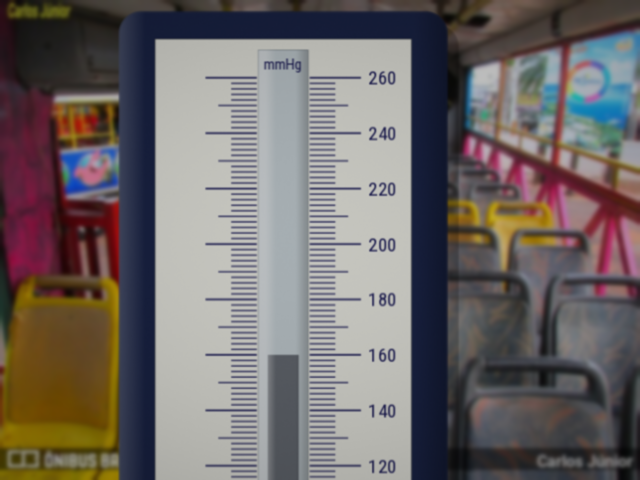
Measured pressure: mmHg 160
